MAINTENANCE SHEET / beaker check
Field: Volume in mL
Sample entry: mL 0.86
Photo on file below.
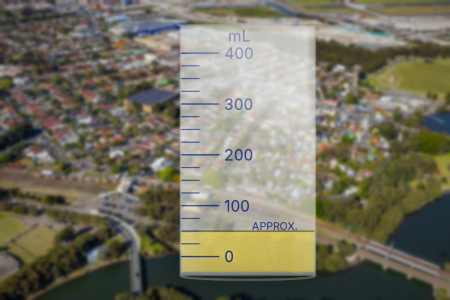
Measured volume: mL 50
